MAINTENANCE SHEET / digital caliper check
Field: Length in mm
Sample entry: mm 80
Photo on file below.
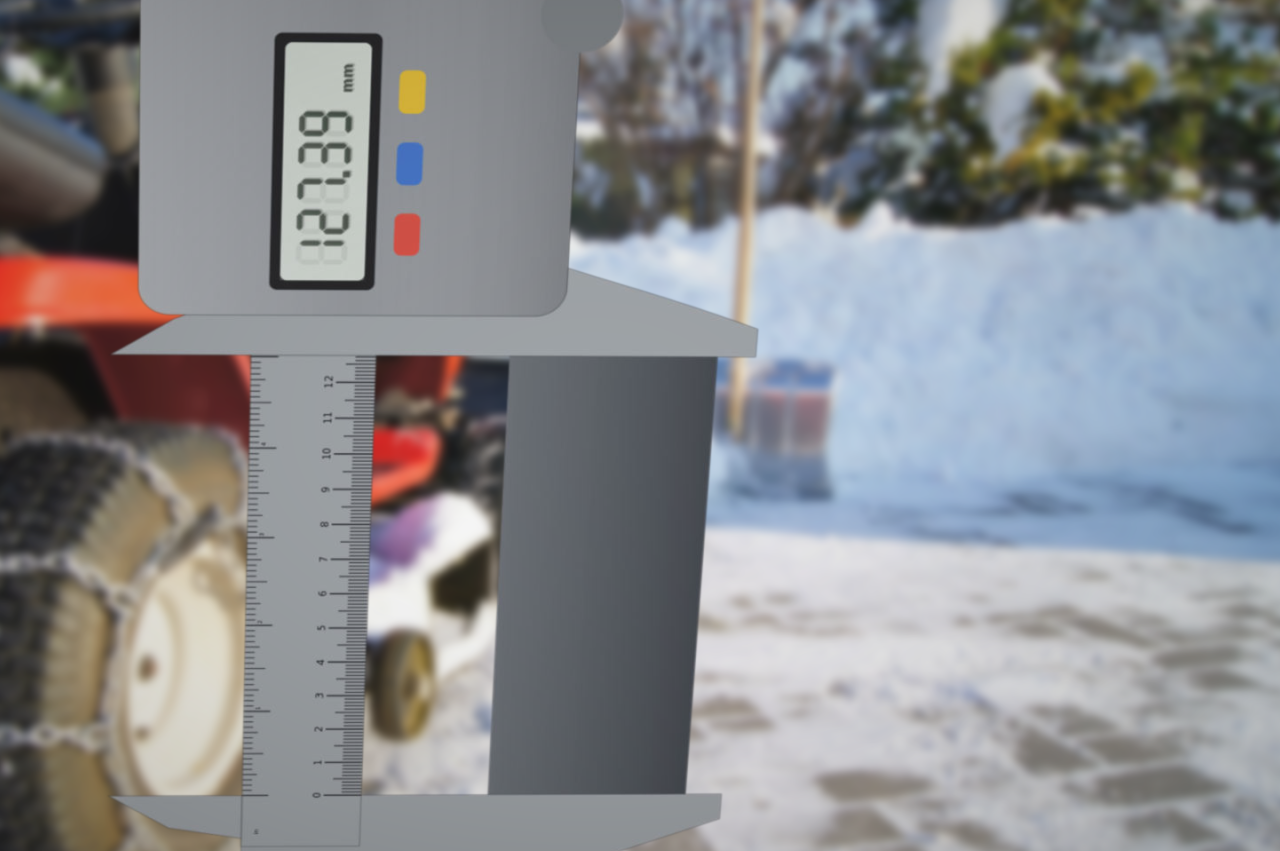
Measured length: mm 127.39
